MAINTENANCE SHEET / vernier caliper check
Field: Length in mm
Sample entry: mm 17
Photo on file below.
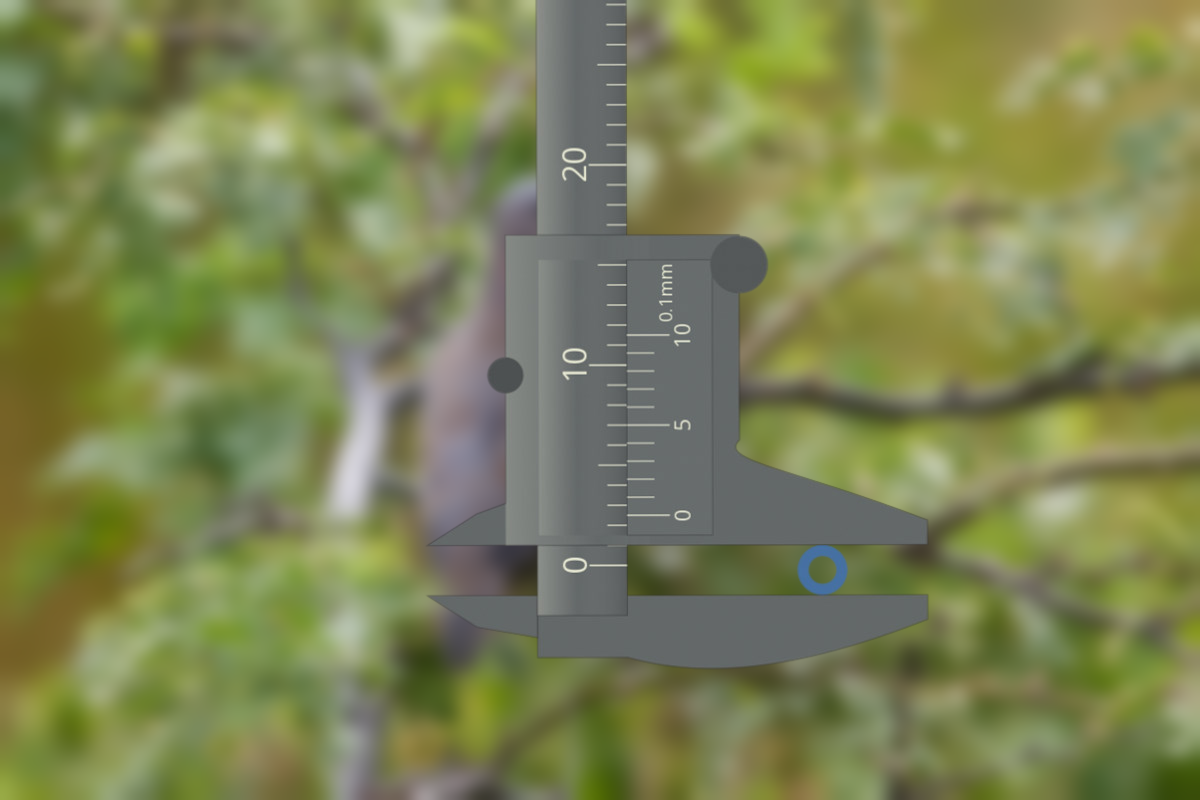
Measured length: mm 2.5
